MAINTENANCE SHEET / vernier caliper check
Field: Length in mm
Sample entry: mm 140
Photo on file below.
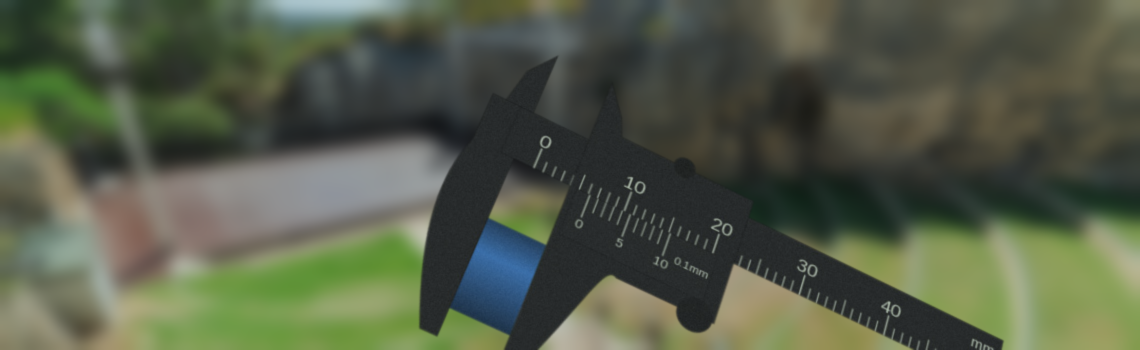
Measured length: mm 6.2
